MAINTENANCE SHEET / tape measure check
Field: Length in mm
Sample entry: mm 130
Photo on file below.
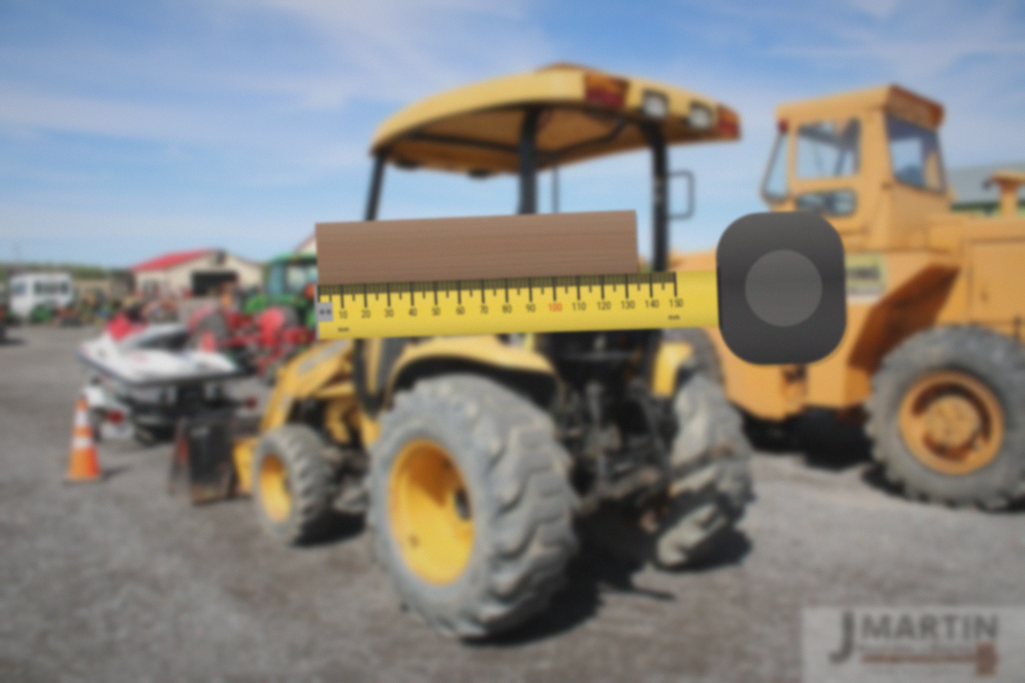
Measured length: mm 135
